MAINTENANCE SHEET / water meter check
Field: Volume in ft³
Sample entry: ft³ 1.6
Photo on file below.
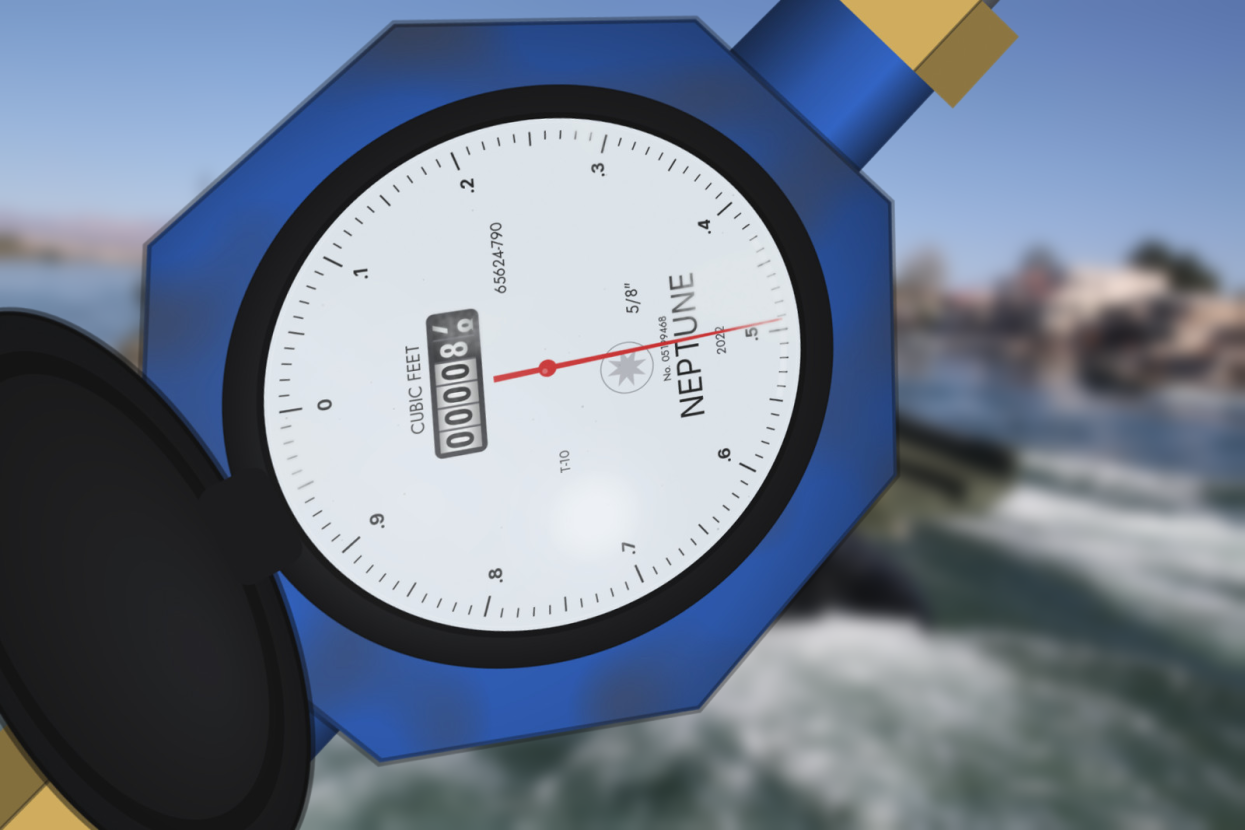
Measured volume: ft³ 87.49
